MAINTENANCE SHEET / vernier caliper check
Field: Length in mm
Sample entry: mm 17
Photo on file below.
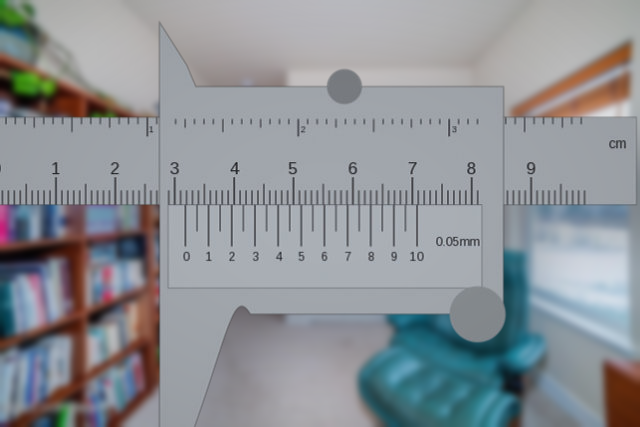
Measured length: mm 31.8
